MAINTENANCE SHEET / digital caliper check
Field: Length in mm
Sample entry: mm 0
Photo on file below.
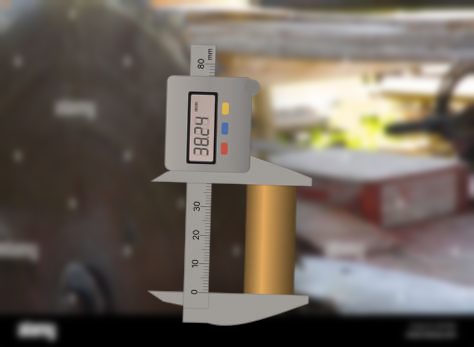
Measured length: mm 38.24
